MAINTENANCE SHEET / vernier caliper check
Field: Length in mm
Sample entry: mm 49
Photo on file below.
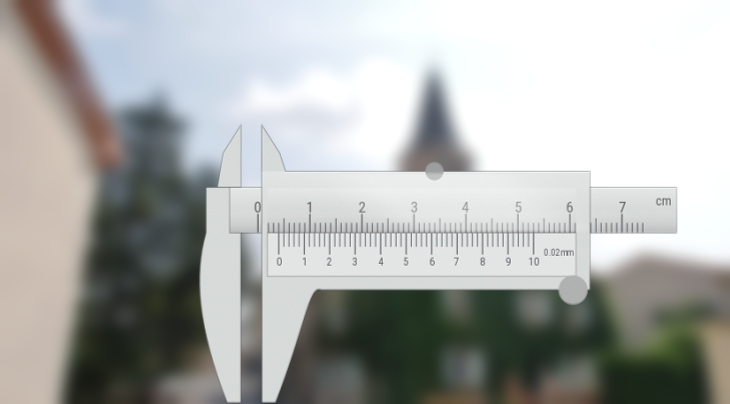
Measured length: mm 4.0
